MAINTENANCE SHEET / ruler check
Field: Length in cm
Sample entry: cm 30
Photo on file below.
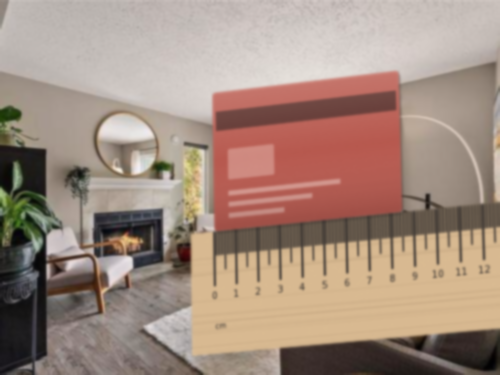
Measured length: cm 8.5
